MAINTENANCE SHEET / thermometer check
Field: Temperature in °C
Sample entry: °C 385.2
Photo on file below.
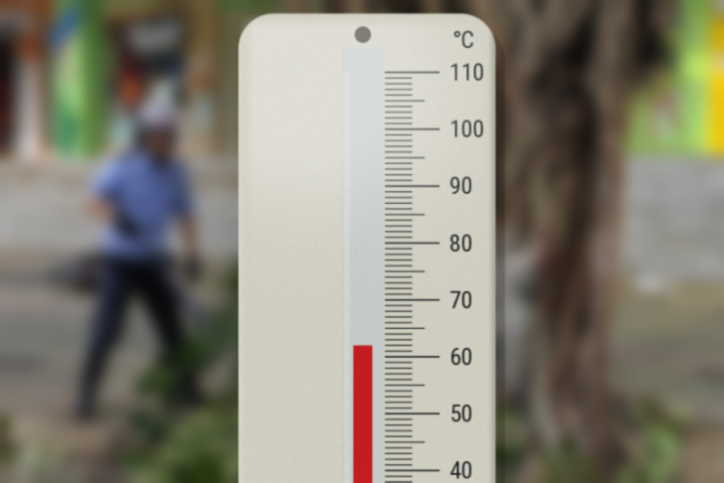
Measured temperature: °C 62
